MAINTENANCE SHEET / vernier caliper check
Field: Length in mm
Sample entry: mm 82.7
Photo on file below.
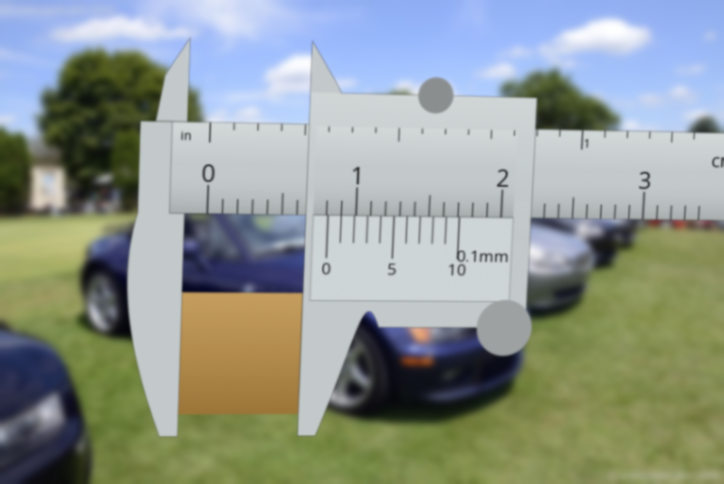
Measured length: mm 8.1
